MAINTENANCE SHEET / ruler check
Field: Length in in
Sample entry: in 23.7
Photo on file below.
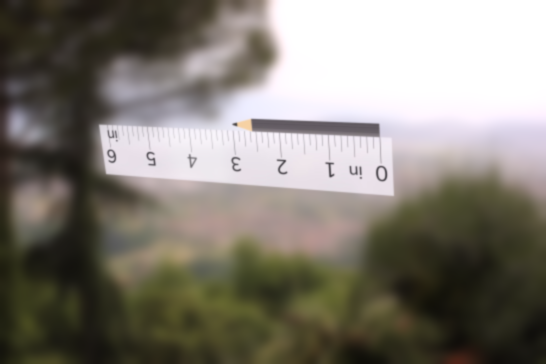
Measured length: in 3
